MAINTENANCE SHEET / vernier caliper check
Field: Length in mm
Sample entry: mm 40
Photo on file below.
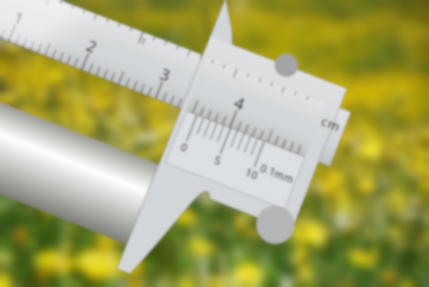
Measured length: mm 35.6
